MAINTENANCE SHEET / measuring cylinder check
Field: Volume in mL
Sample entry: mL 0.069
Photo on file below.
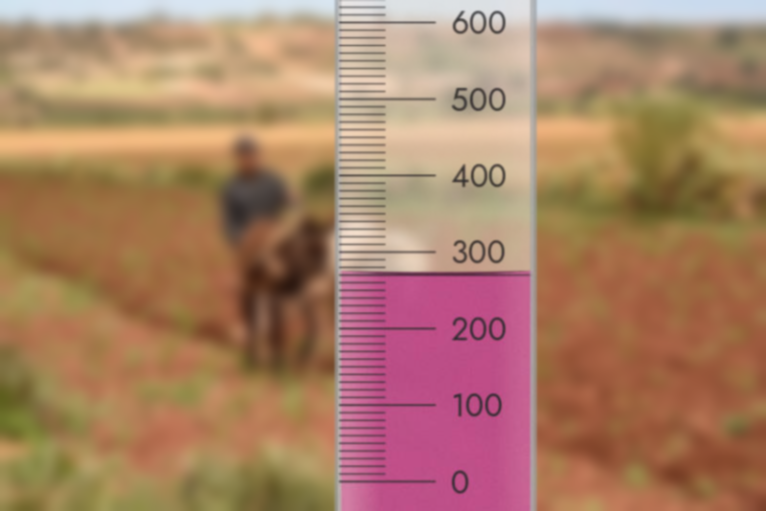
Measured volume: mL 270
